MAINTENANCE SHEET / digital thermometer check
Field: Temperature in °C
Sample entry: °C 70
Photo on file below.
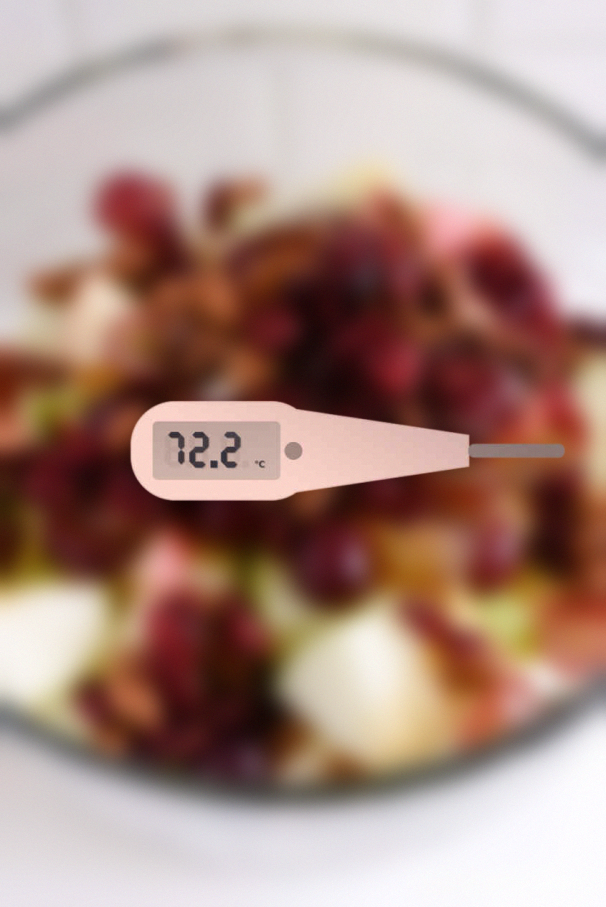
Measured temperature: °C 72.2
